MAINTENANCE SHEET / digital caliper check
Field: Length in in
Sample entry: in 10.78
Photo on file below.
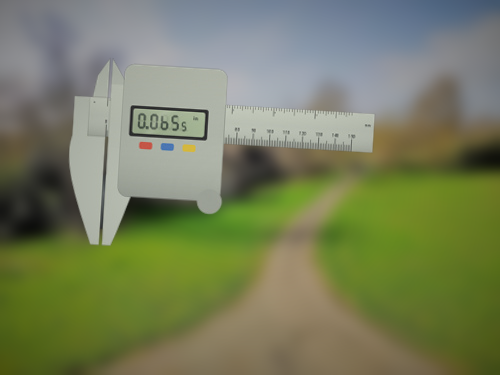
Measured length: in 0.0655
